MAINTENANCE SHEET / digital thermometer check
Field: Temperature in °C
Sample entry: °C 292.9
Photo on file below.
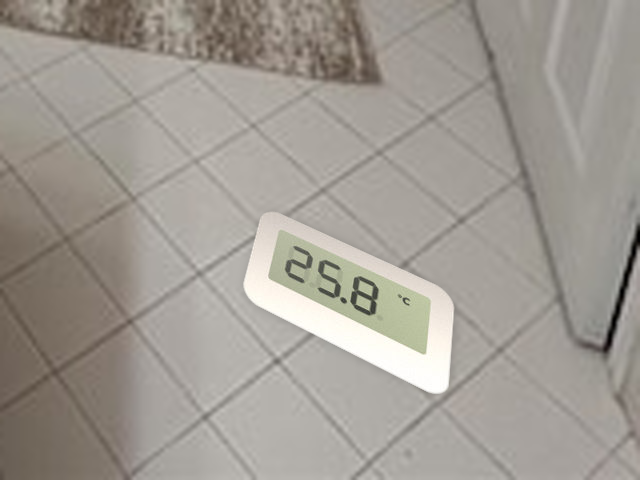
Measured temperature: °C 25.8
